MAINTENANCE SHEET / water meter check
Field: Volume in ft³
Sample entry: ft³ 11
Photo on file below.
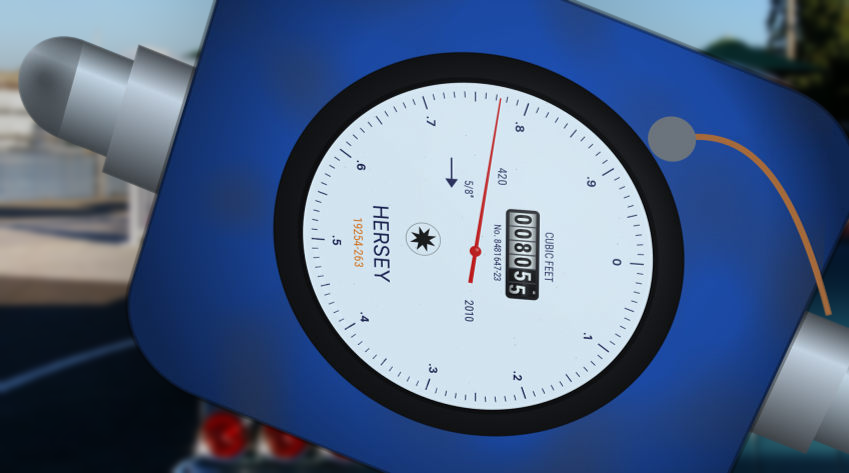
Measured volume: ft³ 8054.77
